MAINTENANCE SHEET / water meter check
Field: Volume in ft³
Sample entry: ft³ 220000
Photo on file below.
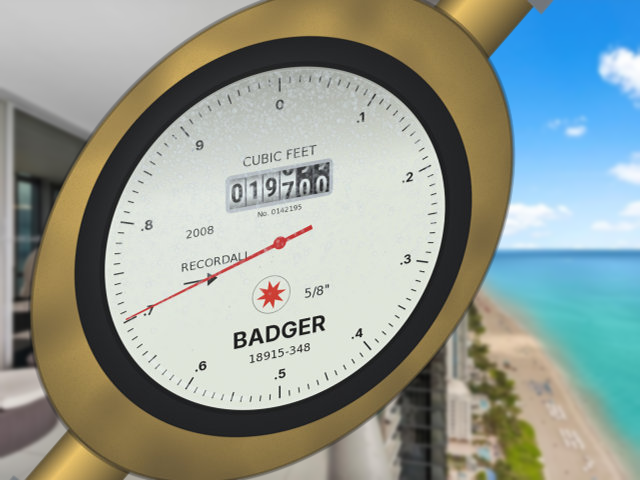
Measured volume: ft³ 19699.70
